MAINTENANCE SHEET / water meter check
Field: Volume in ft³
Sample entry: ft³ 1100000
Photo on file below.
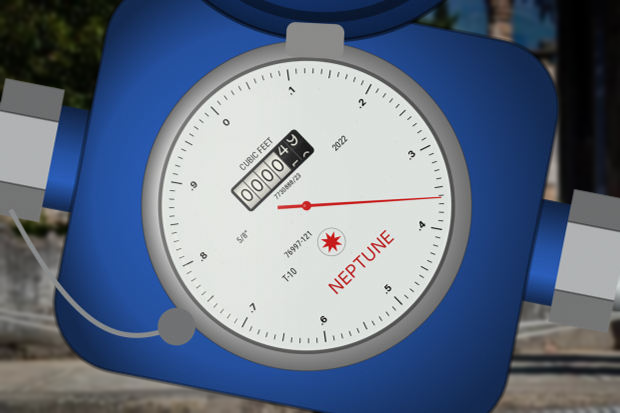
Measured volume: ft³ 49.36
